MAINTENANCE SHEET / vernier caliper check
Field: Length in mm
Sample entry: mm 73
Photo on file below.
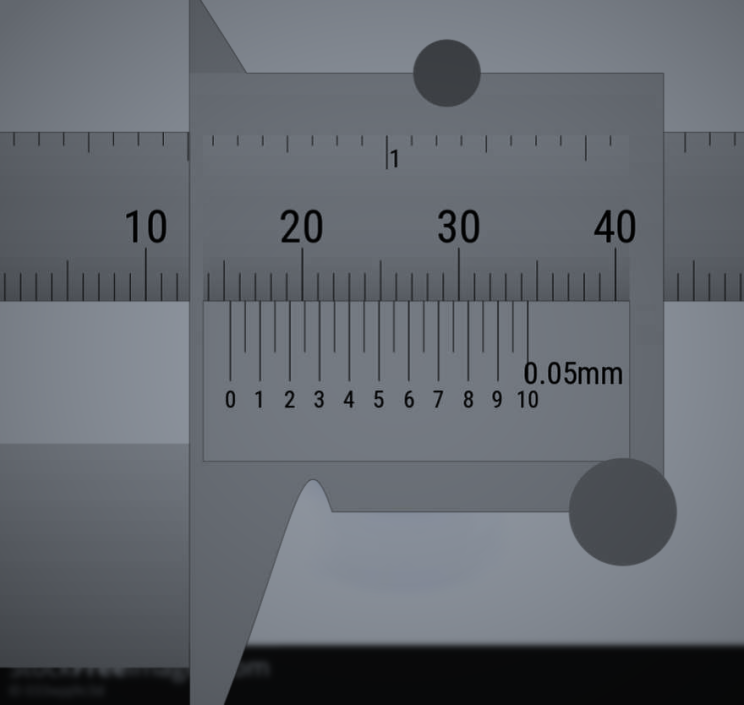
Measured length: mm 15.4
